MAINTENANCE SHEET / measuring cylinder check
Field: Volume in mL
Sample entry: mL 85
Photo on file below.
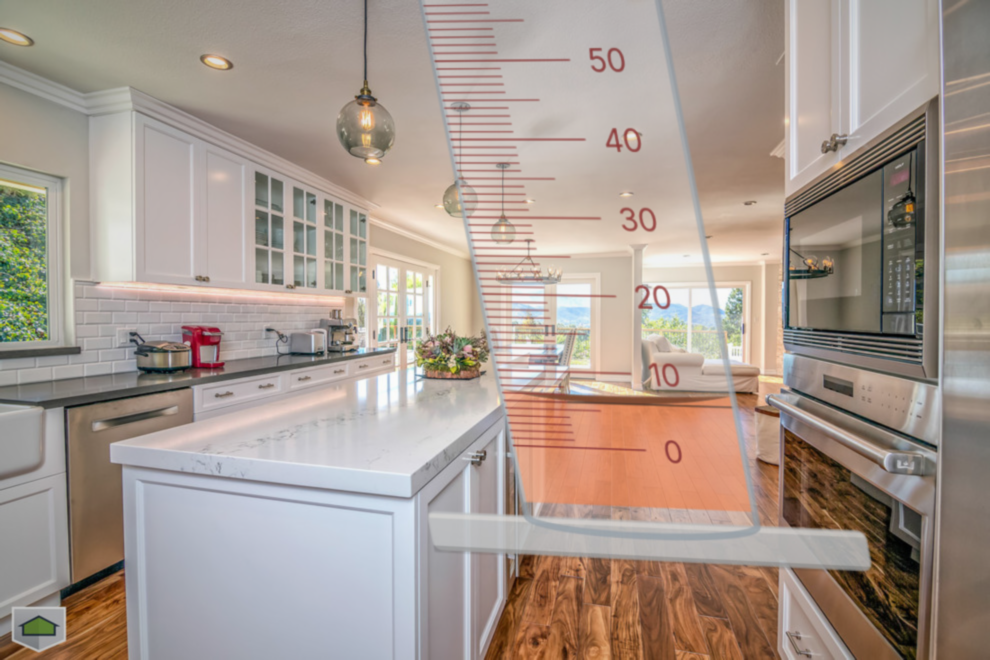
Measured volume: mL 6
